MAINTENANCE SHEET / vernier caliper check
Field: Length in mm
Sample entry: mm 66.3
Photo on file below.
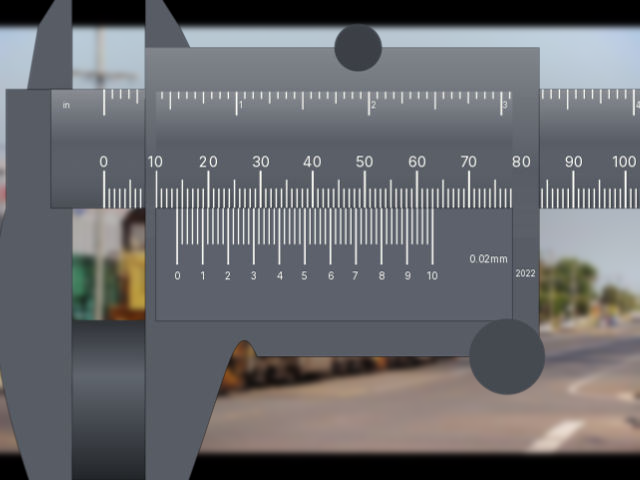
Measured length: mm 14.0
